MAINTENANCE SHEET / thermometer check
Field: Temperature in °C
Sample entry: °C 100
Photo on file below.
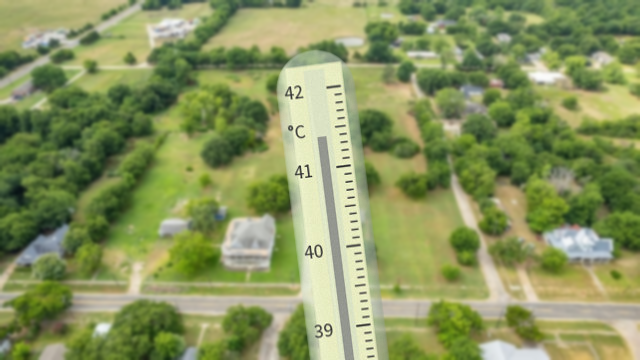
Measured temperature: °C 41.4
